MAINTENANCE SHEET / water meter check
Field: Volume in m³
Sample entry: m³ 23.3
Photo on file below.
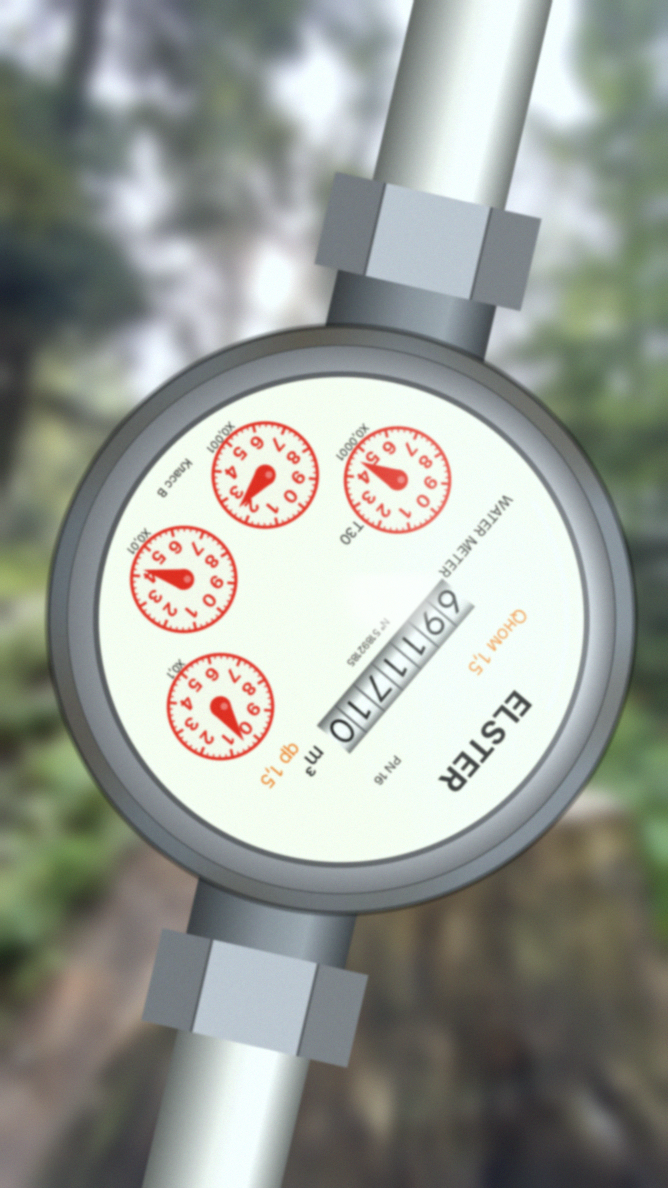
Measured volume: m³ 6911710.0424
